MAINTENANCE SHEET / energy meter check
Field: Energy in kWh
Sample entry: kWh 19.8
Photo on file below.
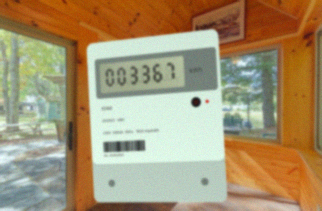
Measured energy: kWh 3367
